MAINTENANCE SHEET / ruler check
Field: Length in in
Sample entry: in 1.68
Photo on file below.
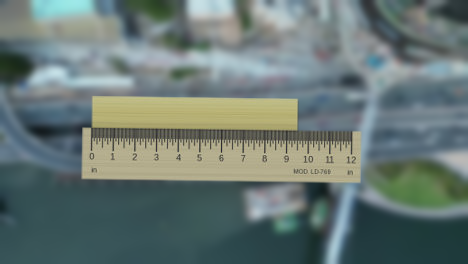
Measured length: in 9.5
